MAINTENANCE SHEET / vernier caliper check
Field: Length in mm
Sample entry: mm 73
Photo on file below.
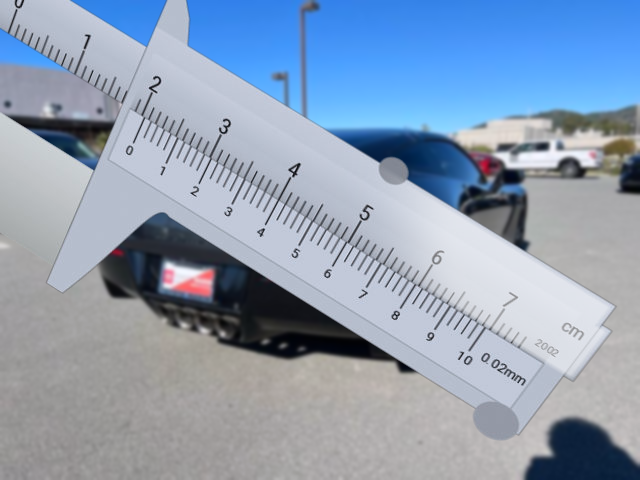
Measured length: mm 20.4
